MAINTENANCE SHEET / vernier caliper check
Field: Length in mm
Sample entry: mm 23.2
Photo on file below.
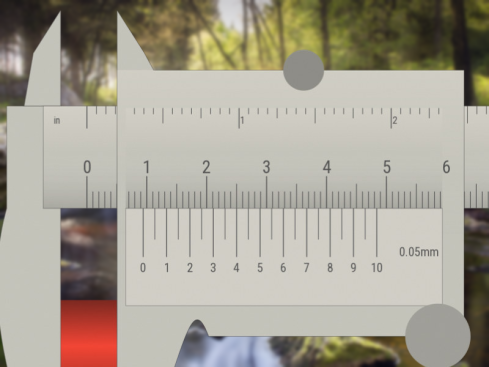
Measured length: mm 9.4
